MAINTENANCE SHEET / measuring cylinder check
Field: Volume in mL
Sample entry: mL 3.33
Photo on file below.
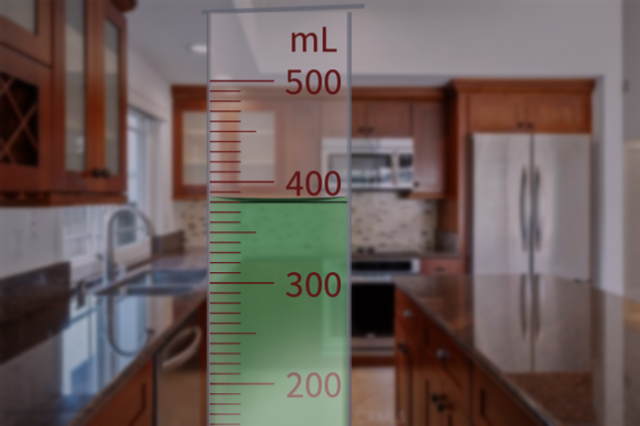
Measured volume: mL 380
